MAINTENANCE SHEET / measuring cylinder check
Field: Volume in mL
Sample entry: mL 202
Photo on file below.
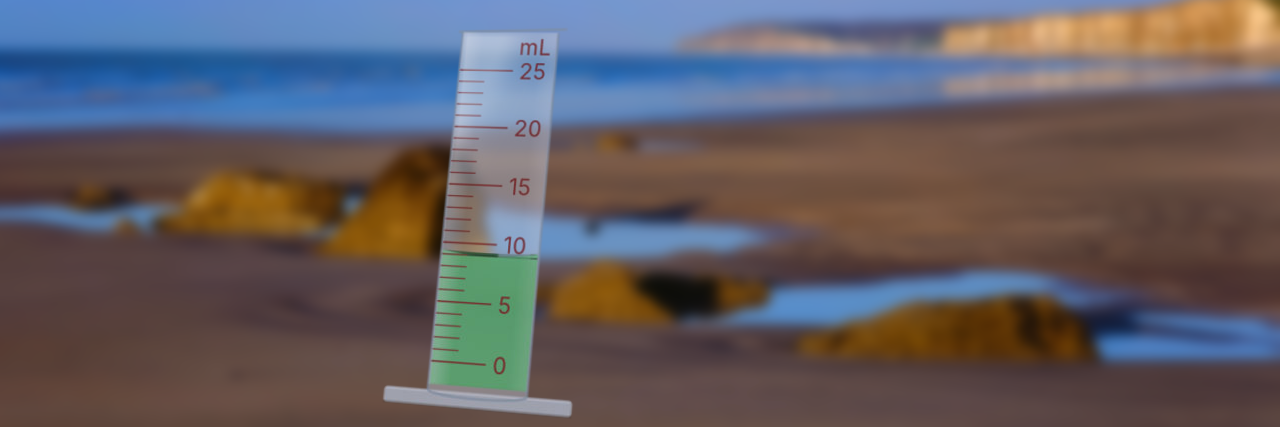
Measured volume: mL 9
